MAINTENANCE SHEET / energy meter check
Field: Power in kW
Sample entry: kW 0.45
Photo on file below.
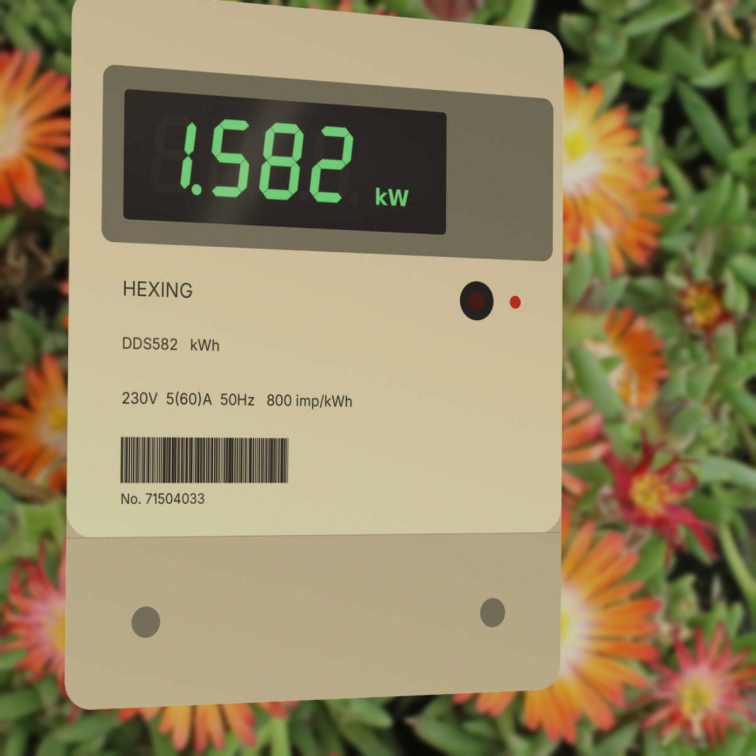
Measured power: kW 1.582
